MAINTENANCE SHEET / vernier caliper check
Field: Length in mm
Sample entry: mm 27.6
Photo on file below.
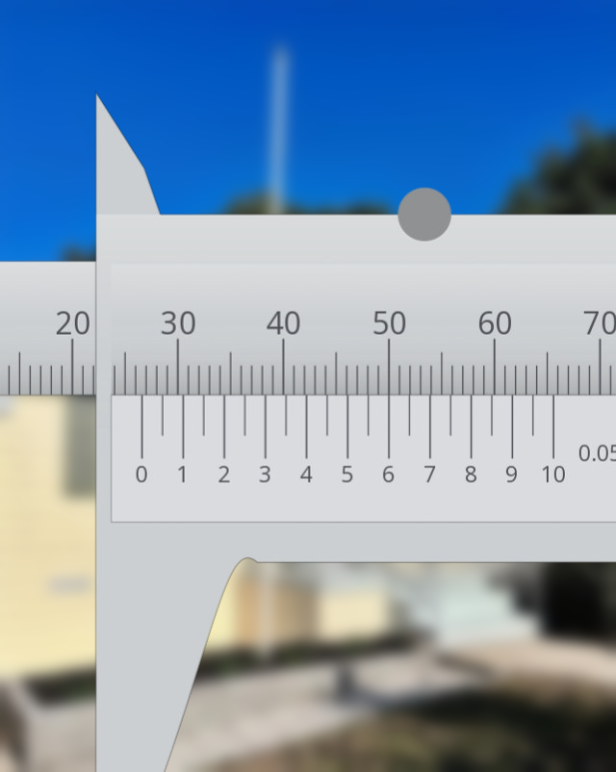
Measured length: mm 26.6
